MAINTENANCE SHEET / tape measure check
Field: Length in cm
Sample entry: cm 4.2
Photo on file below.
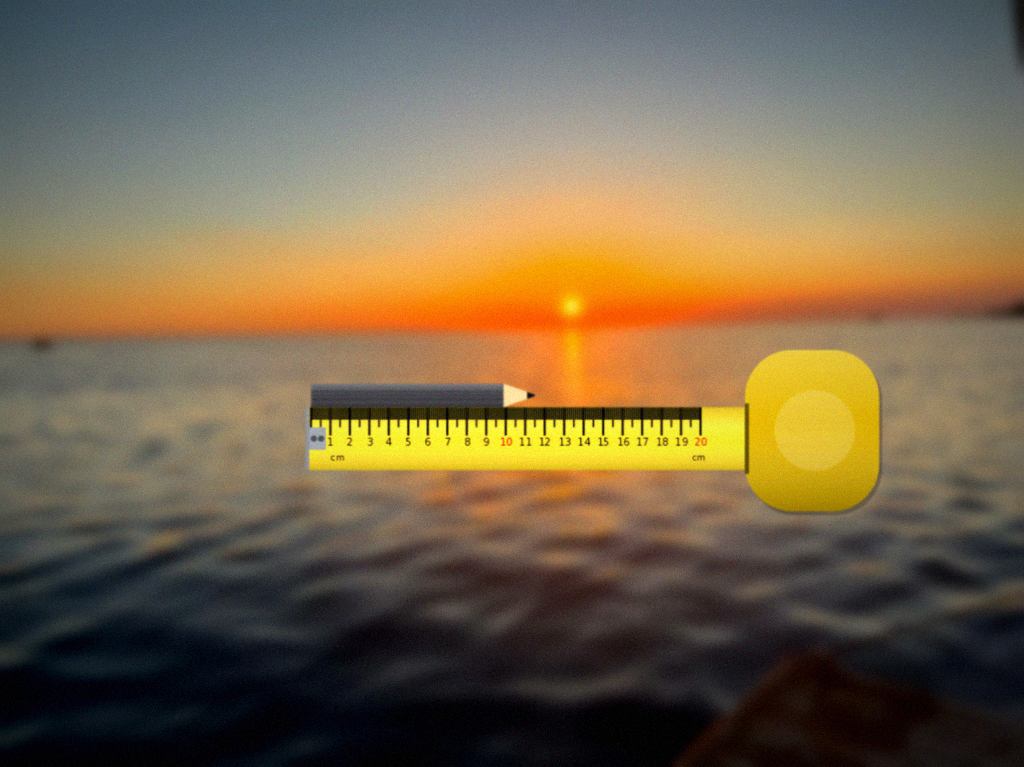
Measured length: cm 11.5
